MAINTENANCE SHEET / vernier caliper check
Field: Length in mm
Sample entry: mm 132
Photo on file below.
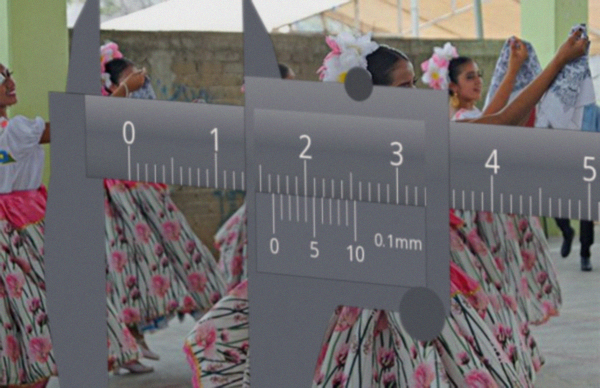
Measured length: mm 16.4
